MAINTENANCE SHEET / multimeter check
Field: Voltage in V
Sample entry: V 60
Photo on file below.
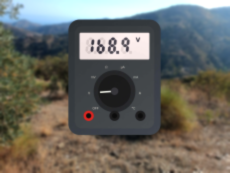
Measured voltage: V 168.9
